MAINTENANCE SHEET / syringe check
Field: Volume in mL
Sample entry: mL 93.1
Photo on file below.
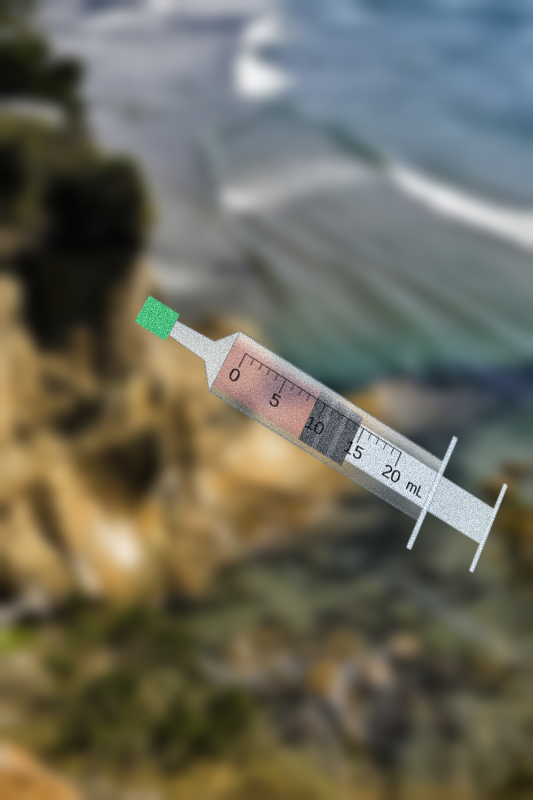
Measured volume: mL 9
